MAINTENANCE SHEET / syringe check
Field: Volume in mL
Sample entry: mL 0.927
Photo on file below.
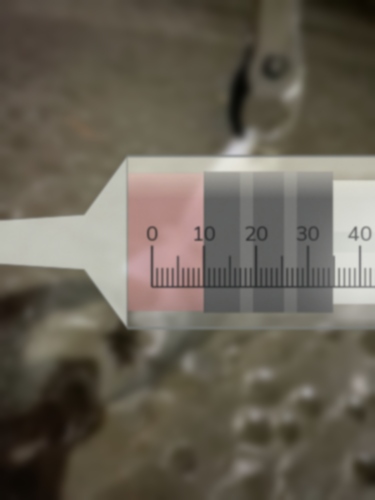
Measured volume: mL 10
